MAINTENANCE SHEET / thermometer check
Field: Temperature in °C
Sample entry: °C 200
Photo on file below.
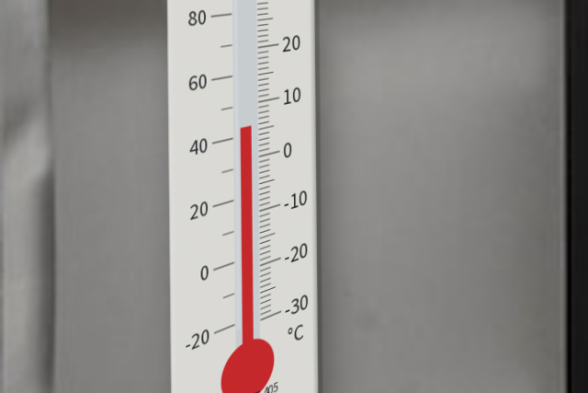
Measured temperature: °C 6
